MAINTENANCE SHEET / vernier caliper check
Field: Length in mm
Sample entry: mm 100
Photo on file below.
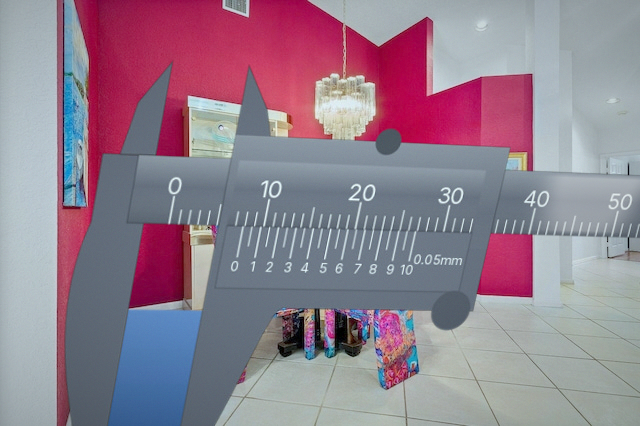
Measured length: mm 7.8
